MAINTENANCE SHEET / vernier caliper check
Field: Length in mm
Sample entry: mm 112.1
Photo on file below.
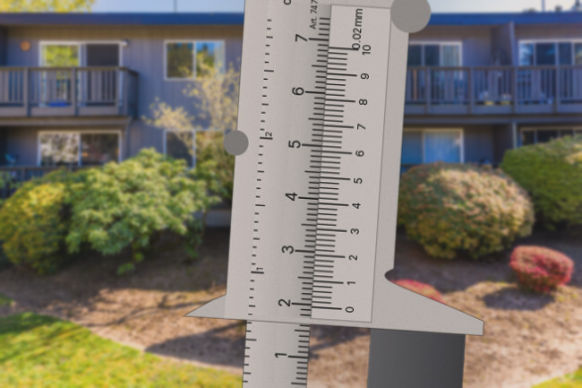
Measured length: mm 19.6
